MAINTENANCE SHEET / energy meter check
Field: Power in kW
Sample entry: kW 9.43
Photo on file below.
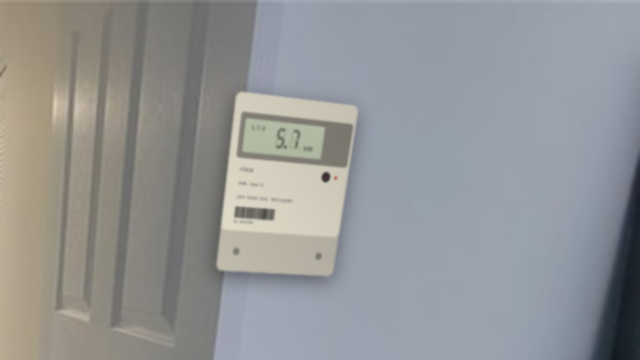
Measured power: kW 5.7
